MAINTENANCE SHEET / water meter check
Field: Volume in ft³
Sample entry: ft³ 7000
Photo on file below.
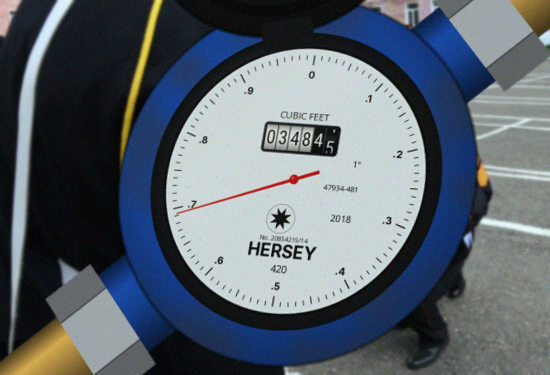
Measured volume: ft³ 34844.69
